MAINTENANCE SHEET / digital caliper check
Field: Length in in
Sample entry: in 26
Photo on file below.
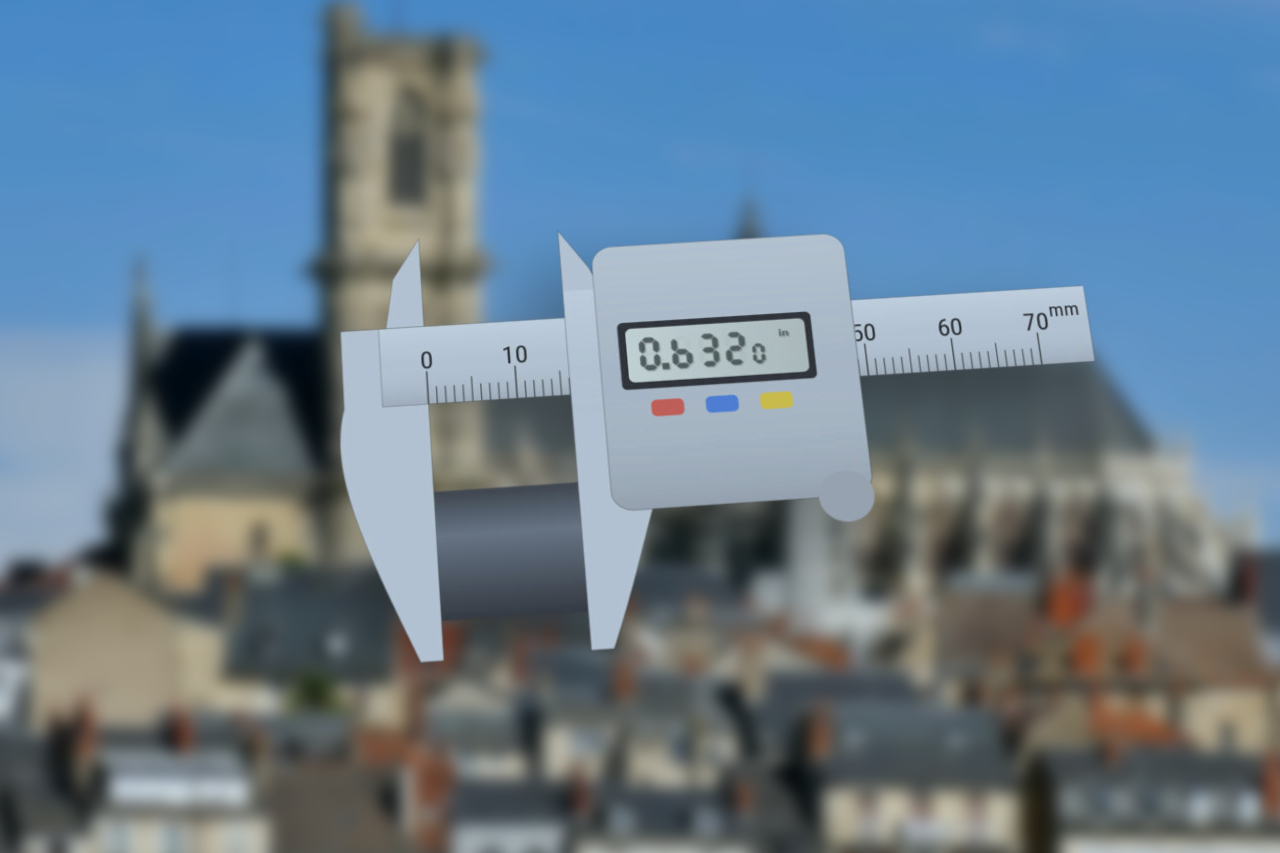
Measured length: in 0.6320
